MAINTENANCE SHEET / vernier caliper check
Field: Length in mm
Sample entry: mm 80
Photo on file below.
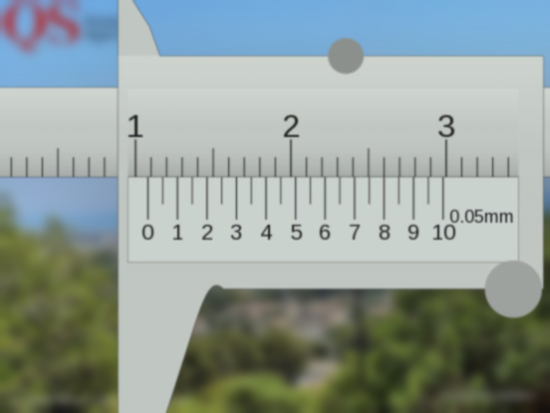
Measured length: mm 10.8
